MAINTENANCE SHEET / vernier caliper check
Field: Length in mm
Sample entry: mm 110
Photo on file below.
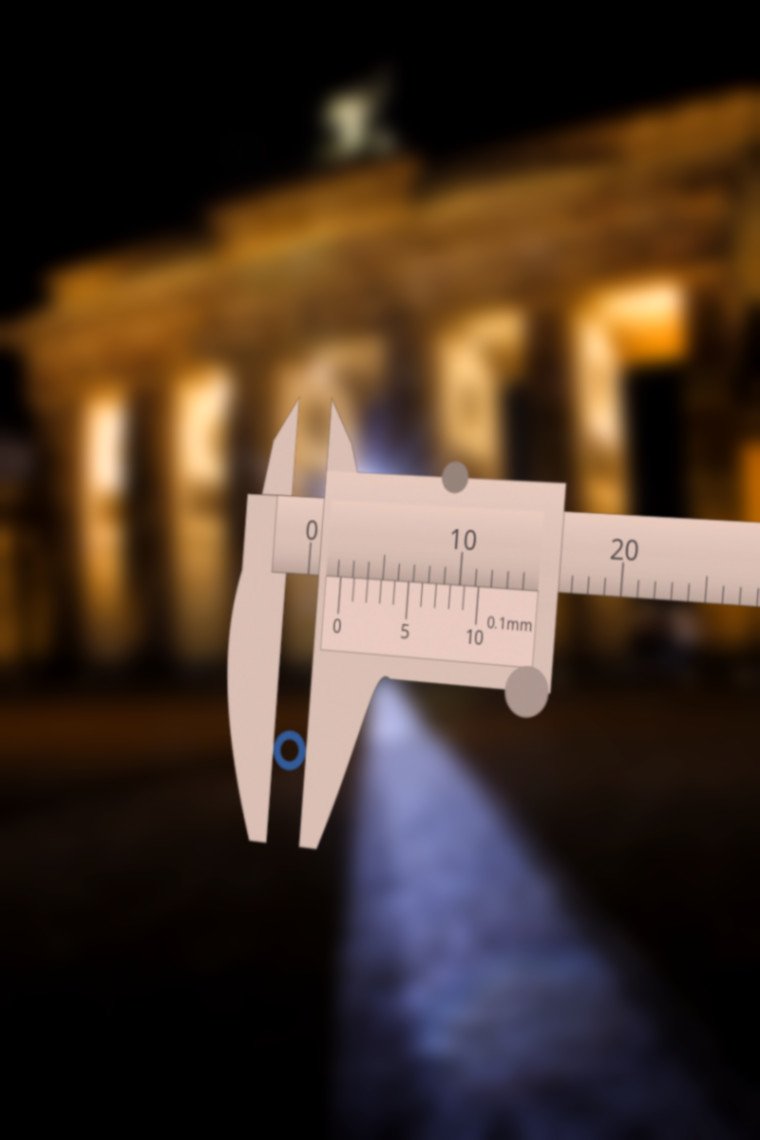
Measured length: mm 2.2
